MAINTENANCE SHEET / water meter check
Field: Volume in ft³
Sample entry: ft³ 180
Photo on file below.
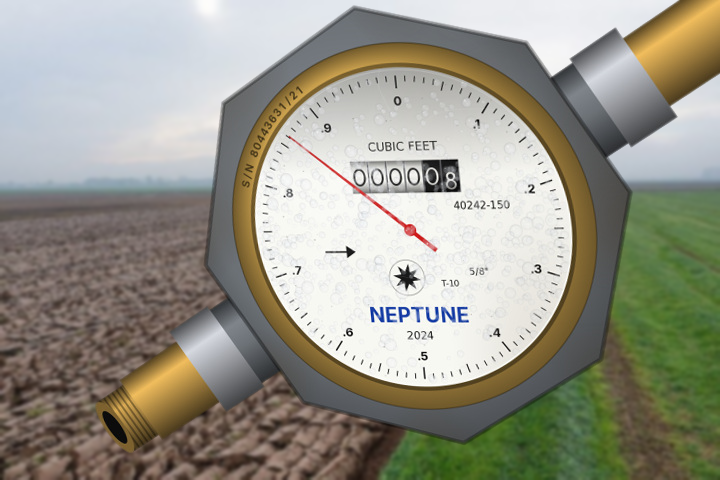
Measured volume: ft³ 7.86
